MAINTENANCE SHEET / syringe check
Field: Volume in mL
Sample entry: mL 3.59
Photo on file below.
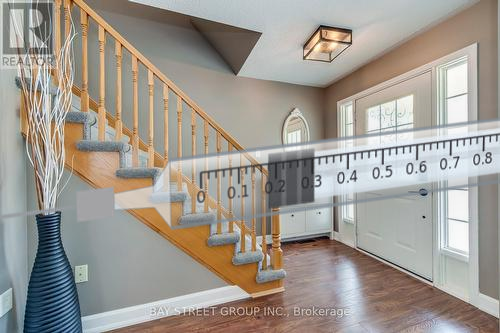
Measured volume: mL 0.18
